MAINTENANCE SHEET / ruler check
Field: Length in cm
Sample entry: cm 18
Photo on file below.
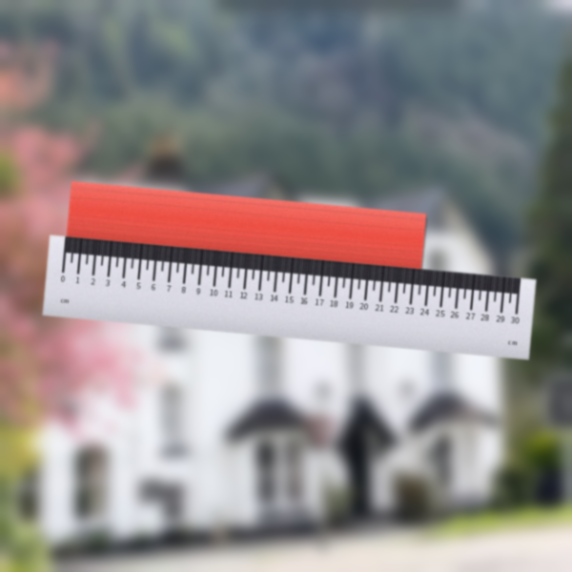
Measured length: cm 23.5
